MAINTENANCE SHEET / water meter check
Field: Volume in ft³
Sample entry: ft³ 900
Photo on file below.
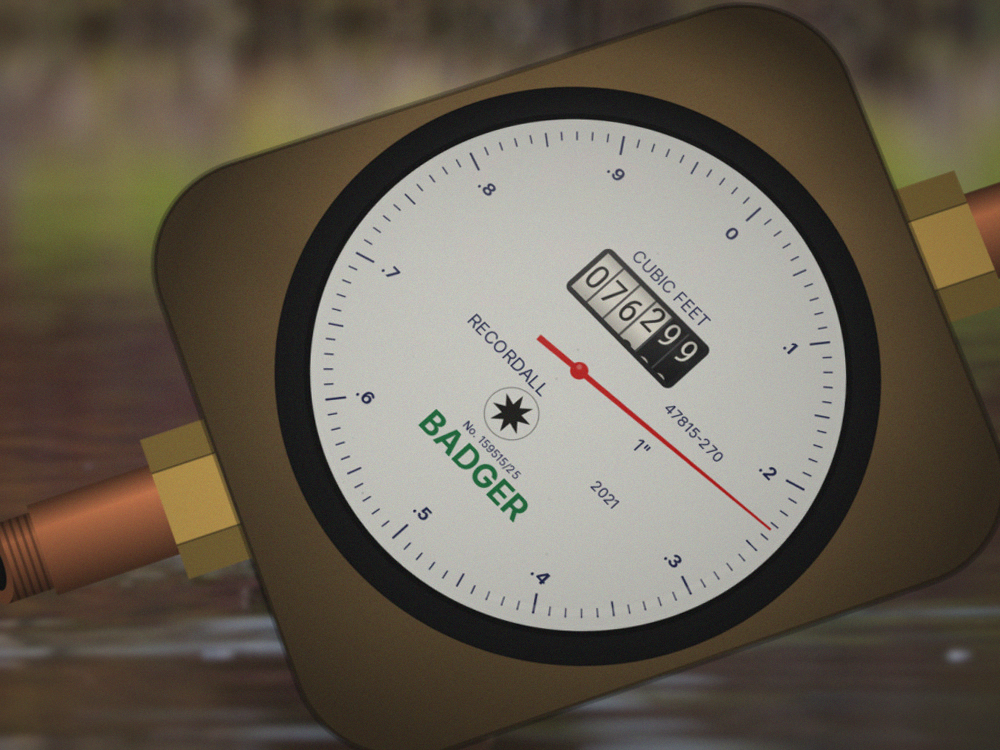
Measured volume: ft³ 76299.23
